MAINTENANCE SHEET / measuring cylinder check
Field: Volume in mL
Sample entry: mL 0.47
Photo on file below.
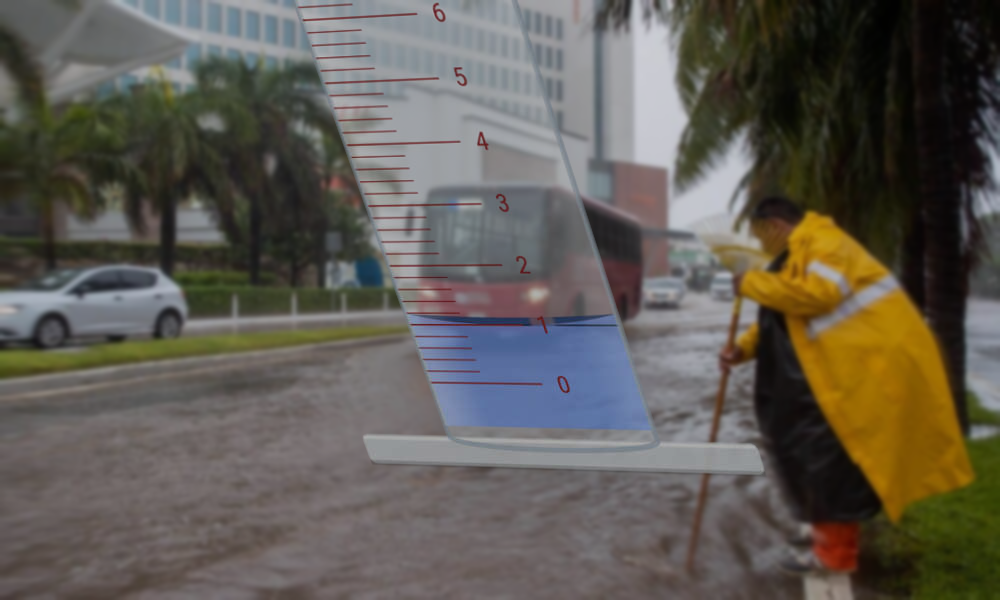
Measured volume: mL 1
